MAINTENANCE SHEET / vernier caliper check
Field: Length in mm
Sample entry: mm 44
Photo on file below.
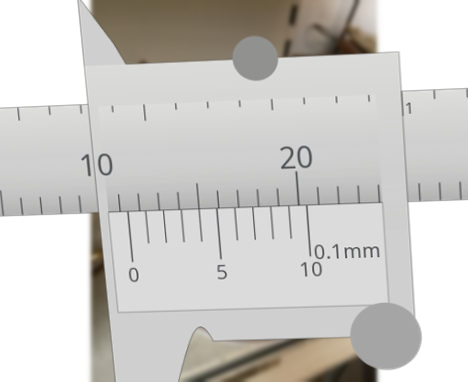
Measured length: mm 11.4
